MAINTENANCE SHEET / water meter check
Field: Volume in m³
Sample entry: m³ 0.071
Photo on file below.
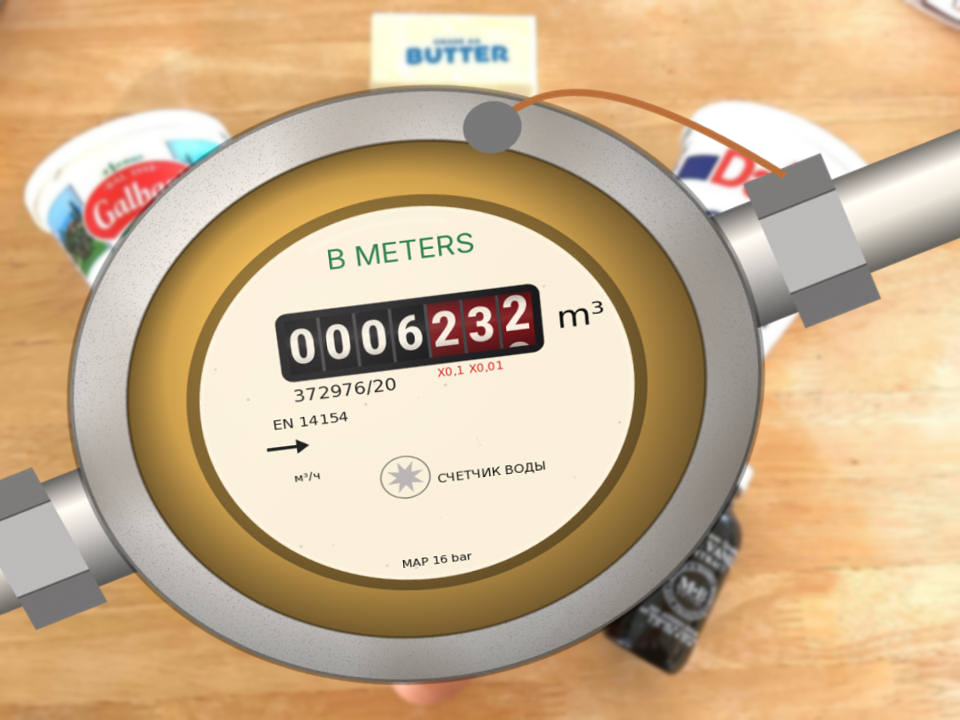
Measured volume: m³ 6.232
